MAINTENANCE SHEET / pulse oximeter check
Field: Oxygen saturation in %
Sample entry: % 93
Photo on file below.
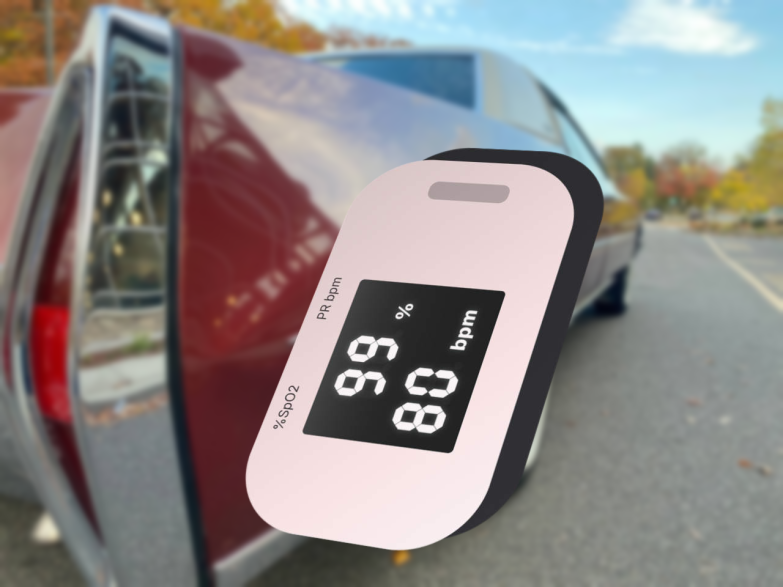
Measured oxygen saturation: % 99
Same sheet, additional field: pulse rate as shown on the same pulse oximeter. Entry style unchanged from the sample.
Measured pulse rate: bpm 80
